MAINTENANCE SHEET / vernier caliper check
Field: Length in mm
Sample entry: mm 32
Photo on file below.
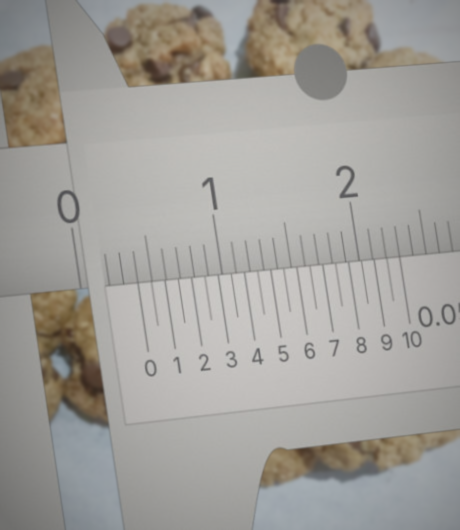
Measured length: mm 4.0
